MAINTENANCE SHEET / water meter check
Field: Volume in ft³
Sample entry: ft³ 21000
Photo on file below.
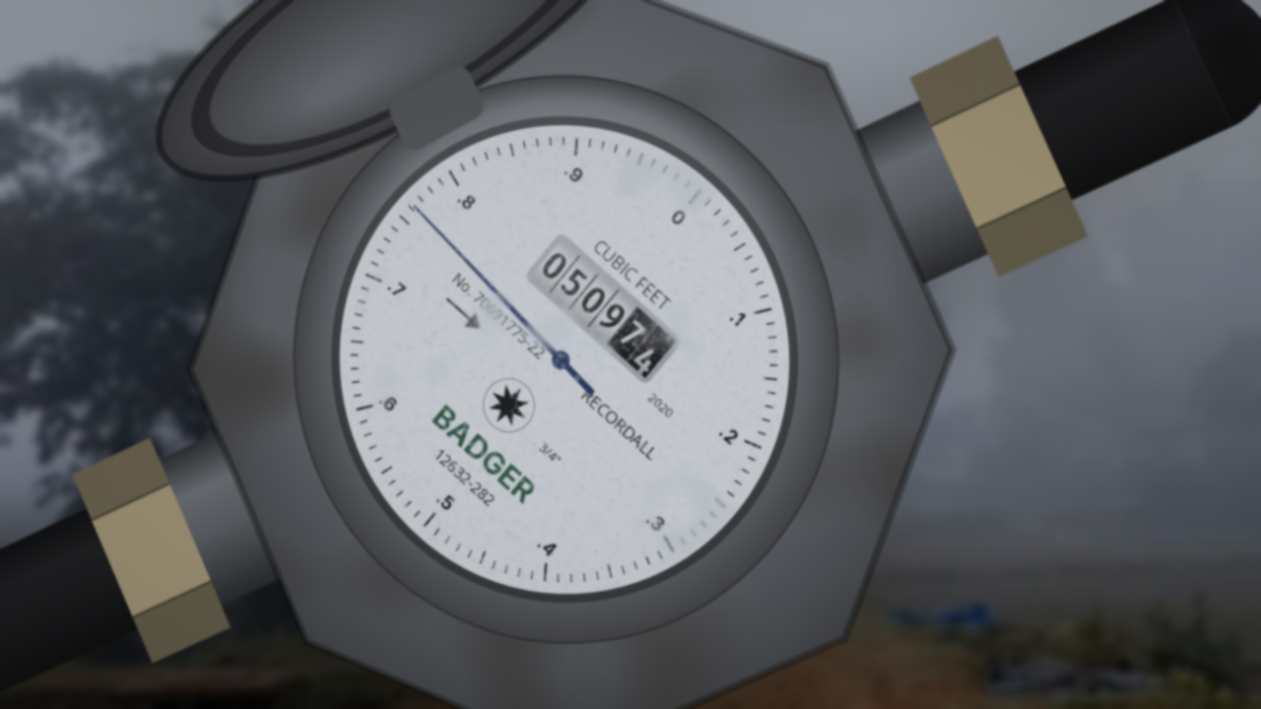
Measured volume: ft³ 50973.76
